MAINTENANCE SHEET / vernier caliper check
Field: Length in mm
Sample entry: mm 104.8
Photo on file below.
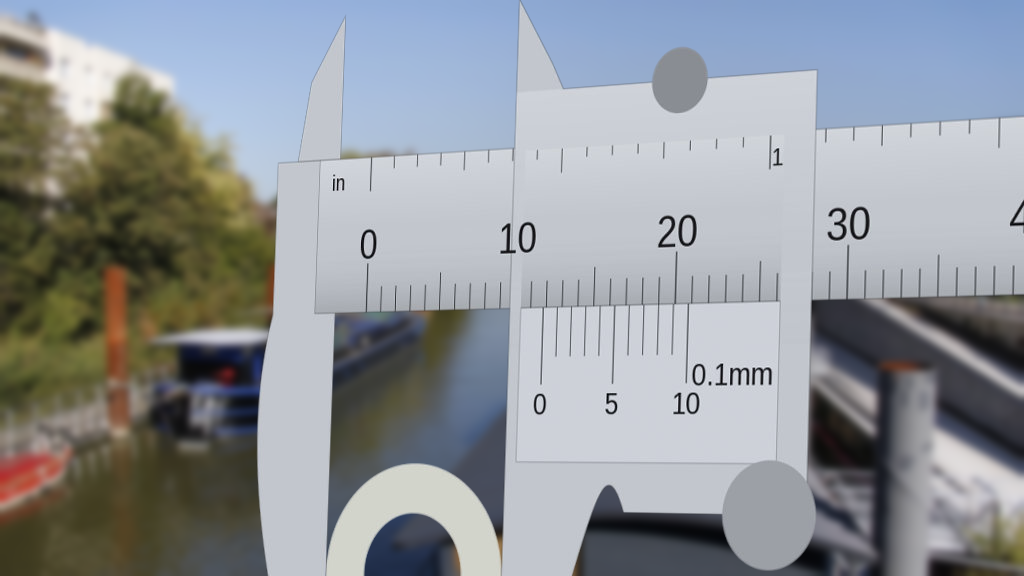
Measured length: mm 11.8
